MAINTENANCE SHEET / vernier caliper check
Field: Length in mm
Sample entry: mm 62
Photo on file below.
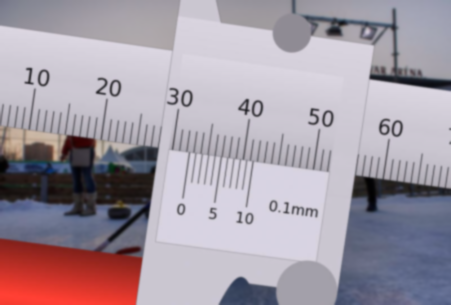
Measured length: mm 32.4
